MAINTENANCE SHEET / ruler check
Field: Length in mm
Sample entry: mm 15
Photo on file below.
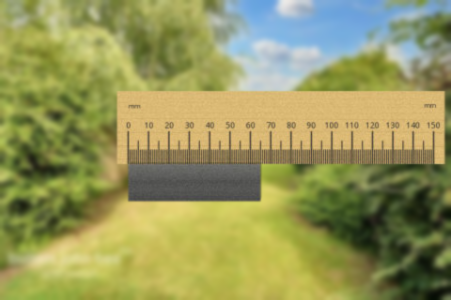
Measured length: mm 65
